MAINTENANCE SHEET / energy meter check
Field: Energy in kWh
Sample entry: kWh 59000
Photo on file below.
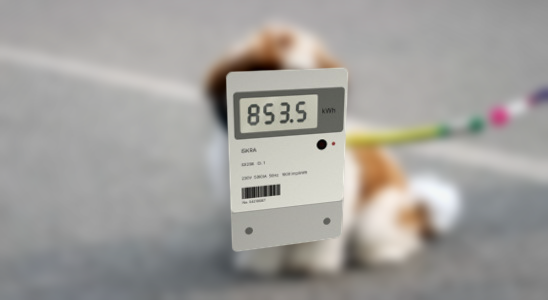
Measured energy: kWh 853.5
